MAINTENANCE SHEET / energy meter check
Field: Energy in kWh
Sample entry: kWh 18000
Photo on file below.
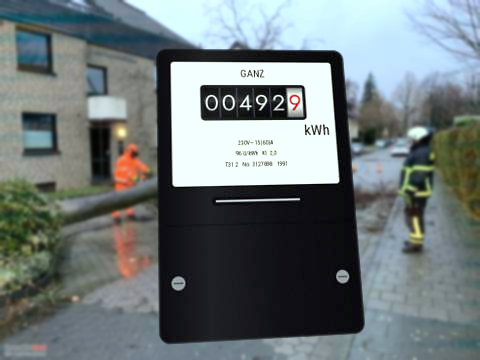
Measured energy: kWh 492.9
